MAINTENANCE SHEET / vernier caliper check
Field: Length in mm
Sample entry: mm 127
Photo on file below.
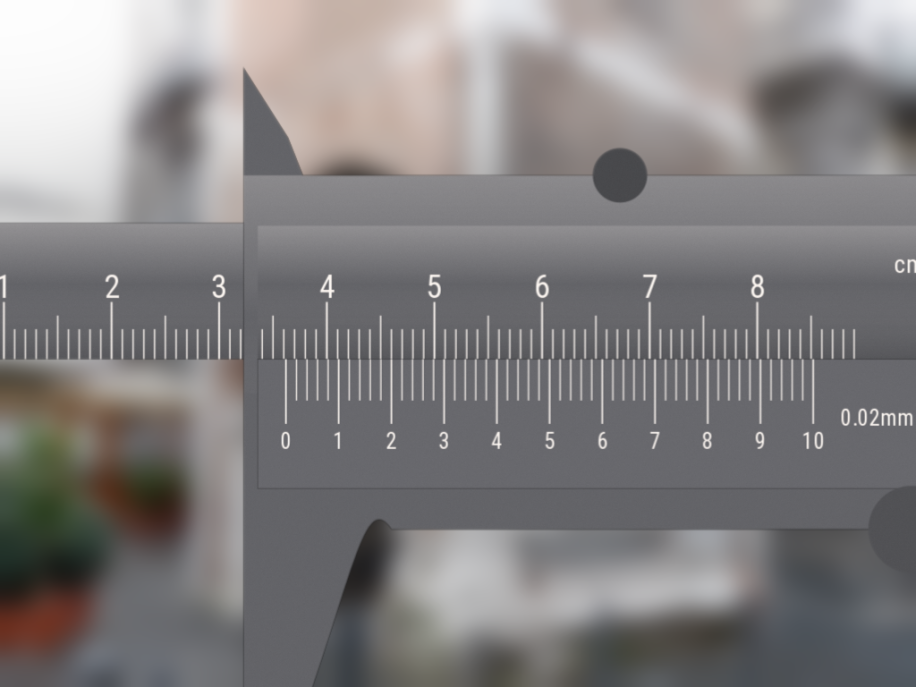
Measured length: mm 36.2
